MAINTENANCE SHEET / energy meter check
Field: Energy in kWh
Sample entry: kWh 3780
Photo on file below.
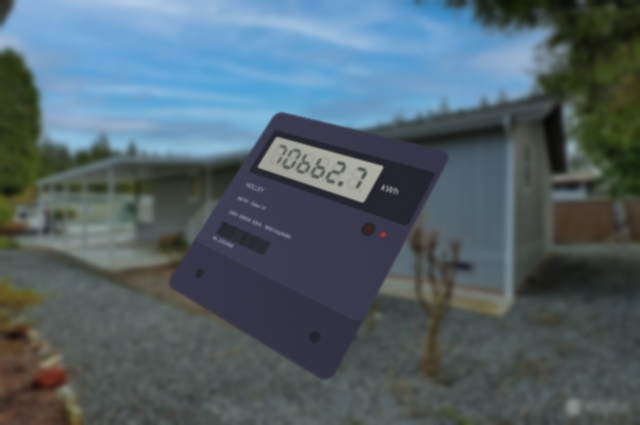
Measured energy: kWh 70662.7
